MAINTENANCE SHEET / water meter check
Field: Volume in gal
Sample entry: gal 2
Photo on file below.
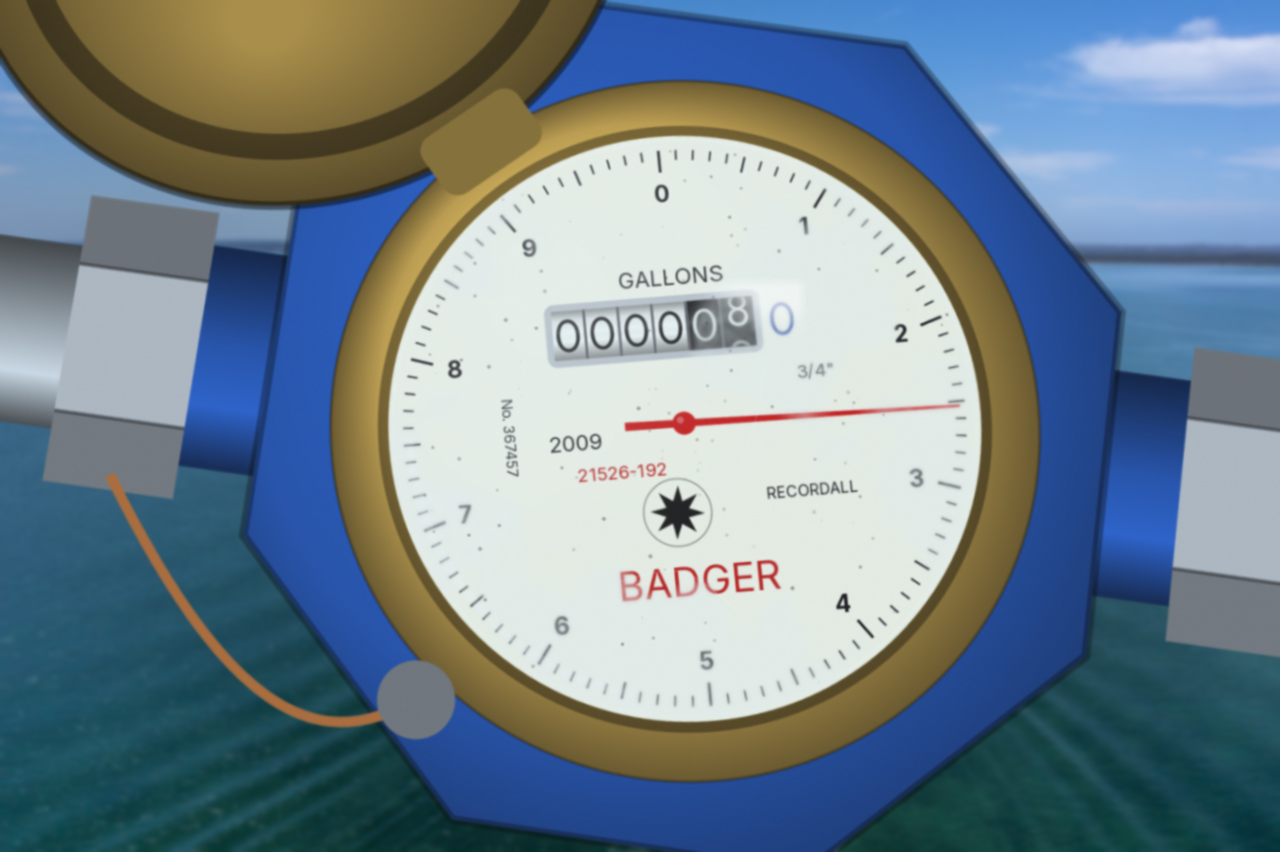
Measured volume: gal 82.5
